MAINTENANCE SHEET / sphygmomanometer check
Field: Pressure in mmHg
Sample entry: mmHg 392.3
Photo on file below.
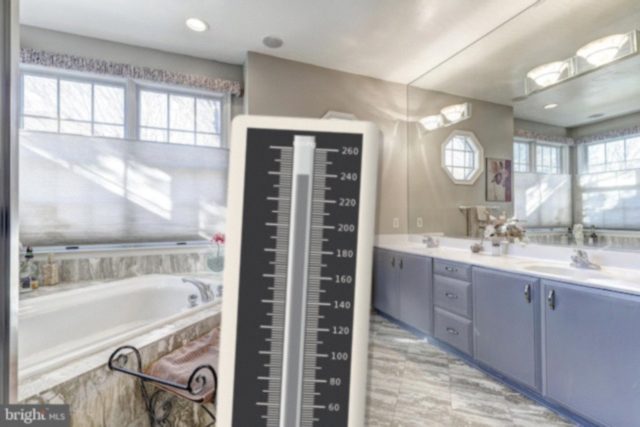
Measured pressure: mmHg 240
